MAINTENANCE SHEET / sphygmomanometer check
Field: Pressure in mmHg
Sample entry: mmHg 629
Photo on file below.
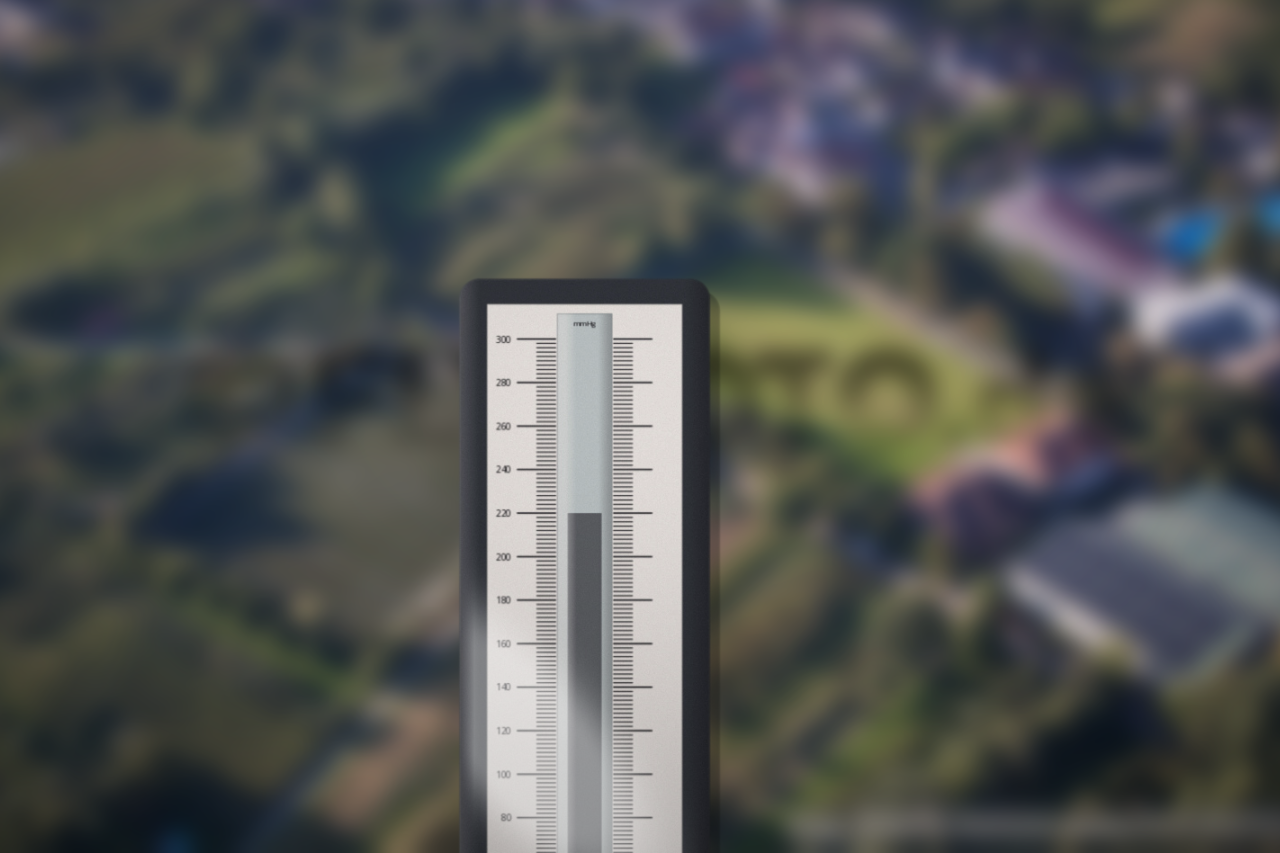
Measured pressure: mmHg 220
